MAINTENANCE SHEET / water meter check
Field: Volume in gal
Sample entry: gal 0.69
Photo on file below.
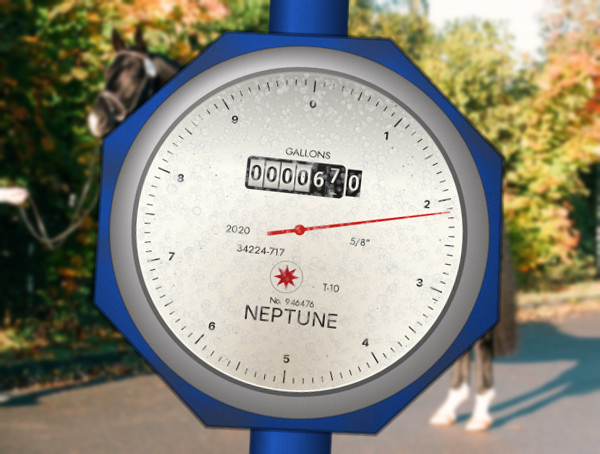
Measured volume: gal 672.1
